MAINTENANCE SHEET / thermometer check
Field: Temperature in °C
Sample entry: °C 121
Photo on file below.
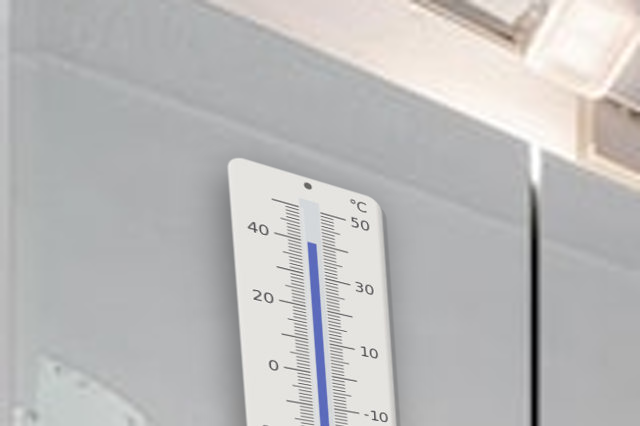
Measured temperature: °C 40
